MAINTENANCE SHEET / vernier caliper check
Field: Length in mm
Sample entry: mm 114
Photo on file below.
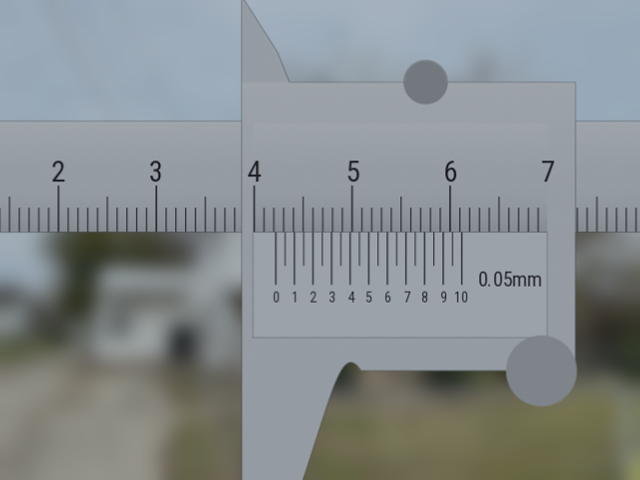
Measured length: mm 42.2
